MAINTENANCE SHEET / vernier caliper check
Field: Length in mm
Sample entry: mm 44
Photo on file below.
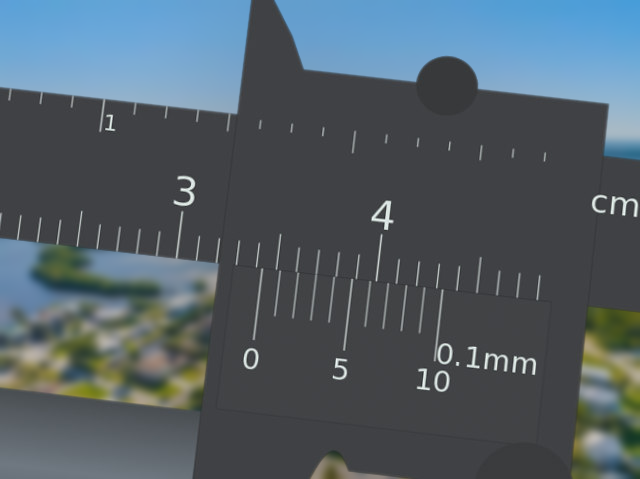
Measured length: mm 34.3
